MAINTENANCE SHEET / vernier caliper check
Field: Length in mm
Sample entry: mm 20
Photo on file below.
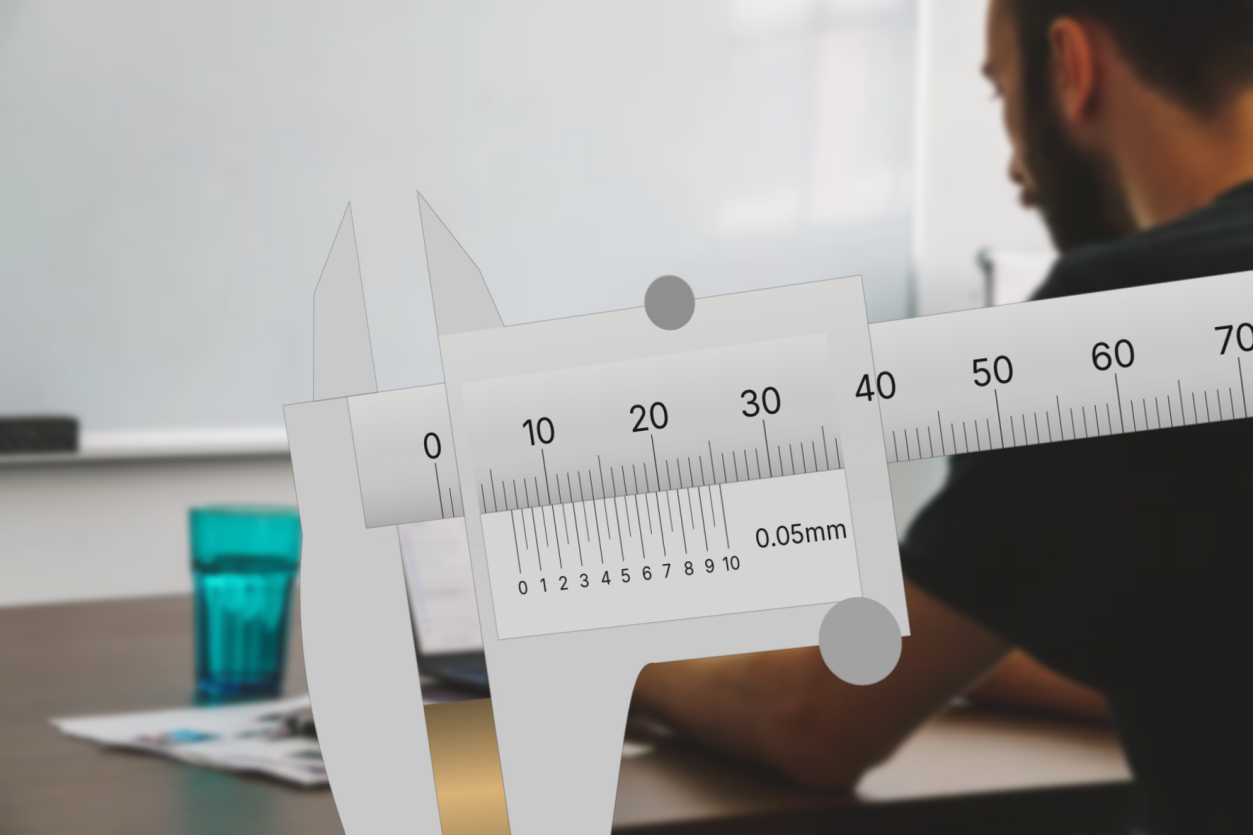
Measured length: mm 6.4
